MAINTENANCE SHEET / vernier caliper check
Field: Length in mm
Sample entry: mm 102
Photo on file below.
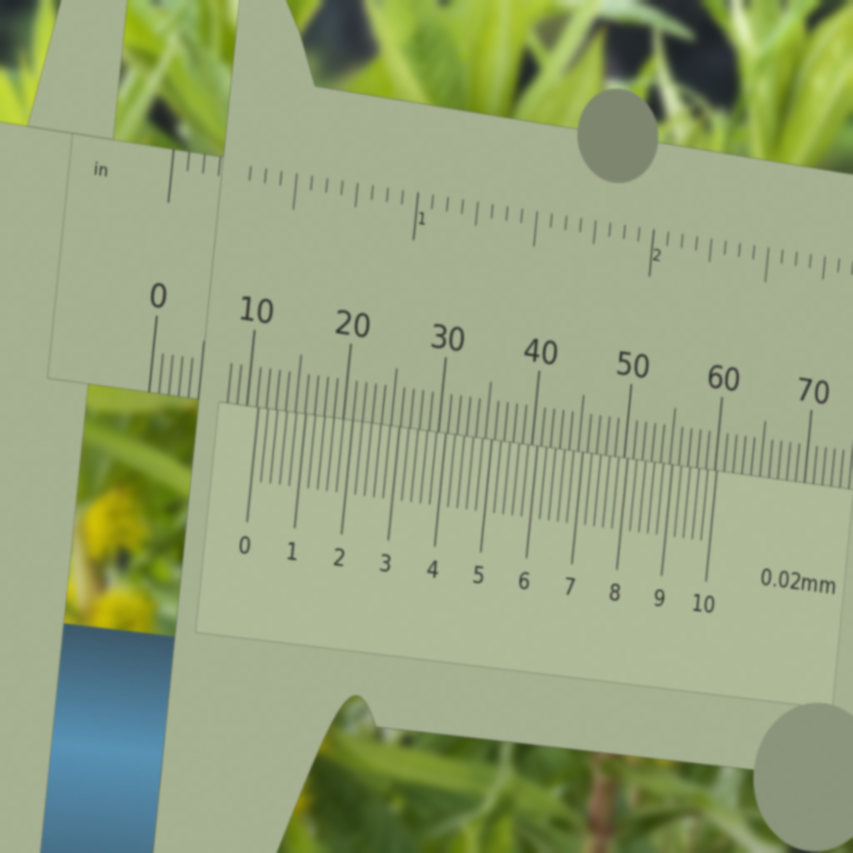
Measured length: mm 11.2
